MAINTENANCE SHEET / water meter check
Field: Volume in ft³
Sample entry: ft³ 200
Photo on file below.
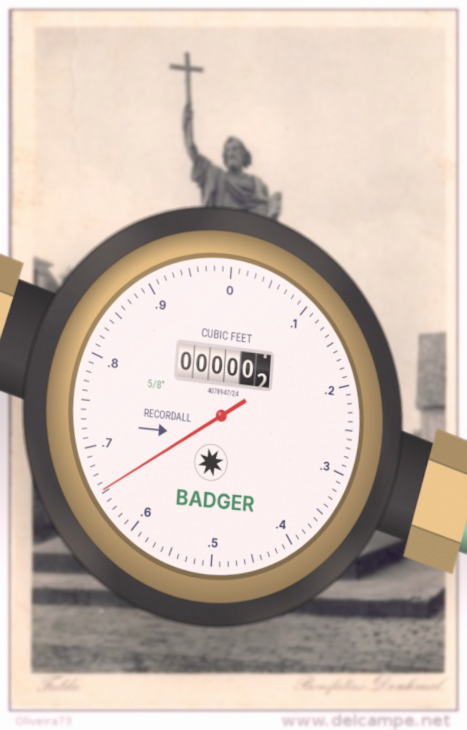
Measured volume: ft³ 1.65
